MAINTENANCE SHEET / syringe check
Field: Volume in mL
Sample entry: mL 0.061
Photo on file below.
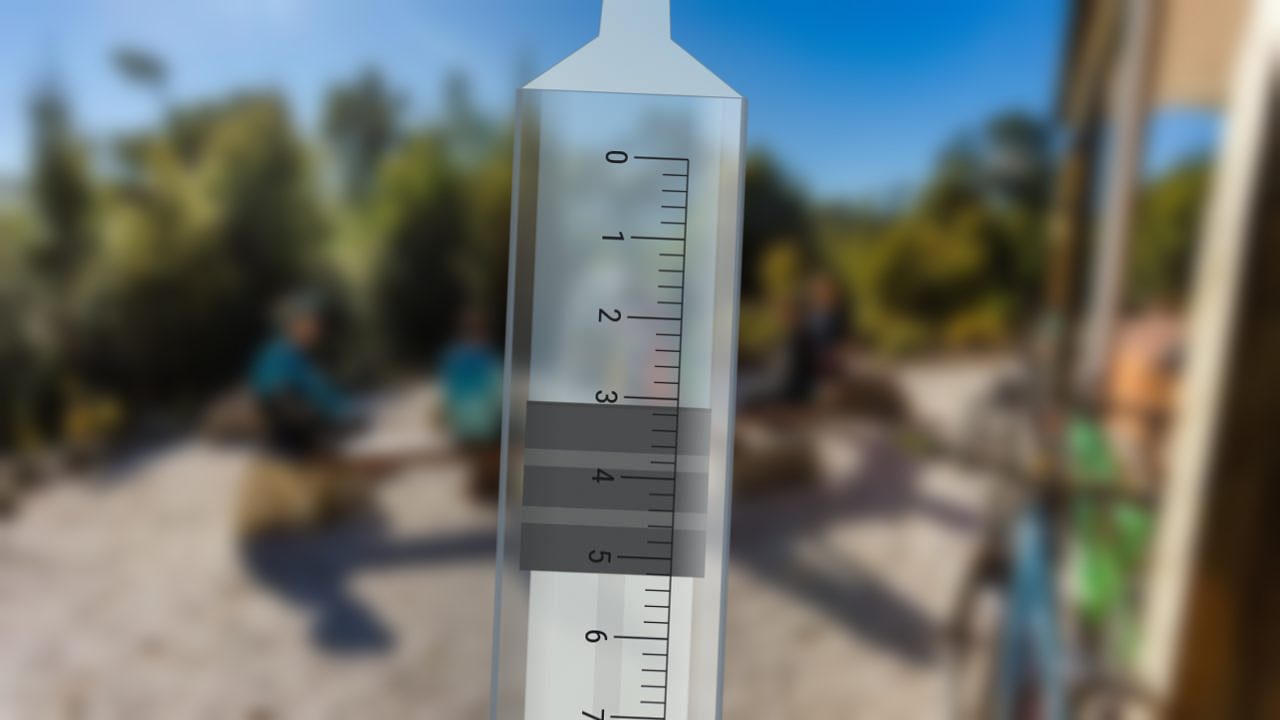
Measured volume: mL 3.1
